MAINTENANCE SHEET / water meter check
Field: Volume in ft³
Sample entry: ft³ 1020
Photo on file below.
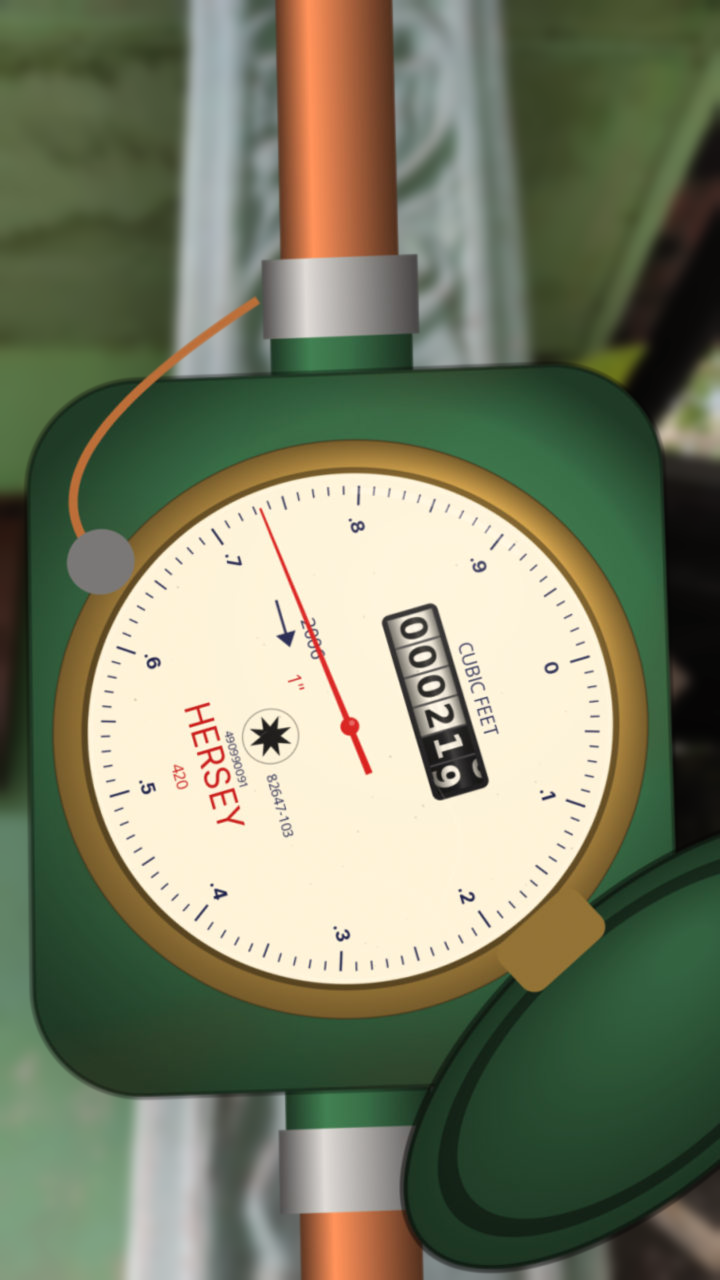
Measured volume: ft³ 218.73
